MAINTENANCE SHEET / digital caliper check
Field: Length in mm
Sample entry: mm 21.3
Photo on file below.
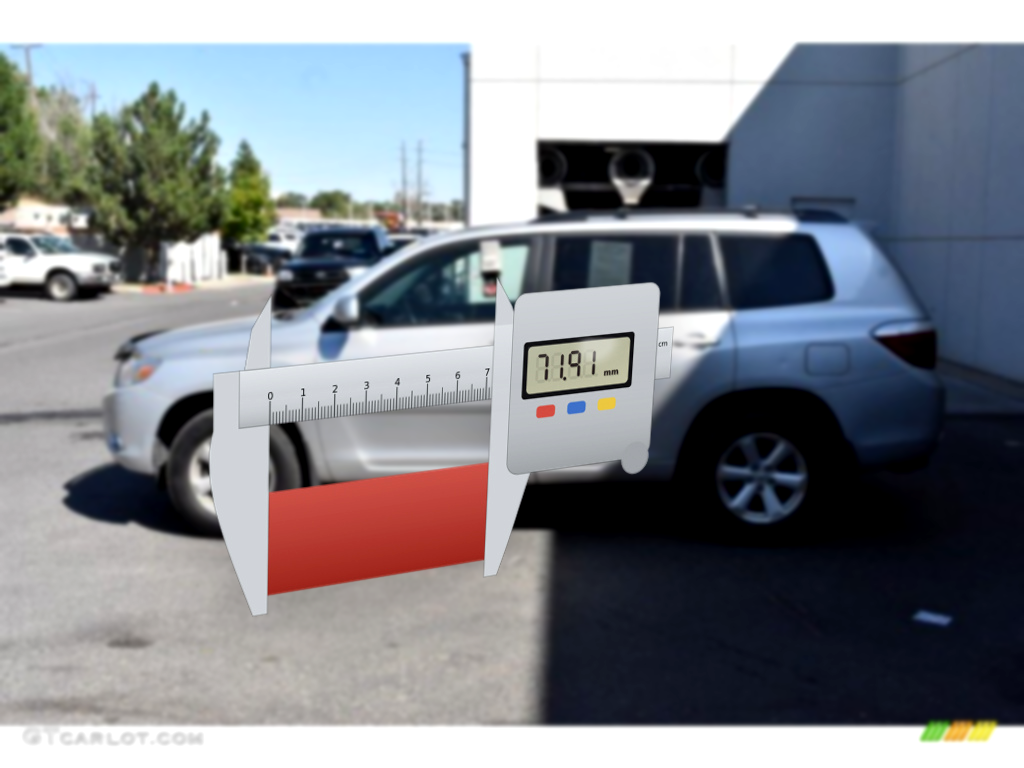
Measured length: mm 71.91
